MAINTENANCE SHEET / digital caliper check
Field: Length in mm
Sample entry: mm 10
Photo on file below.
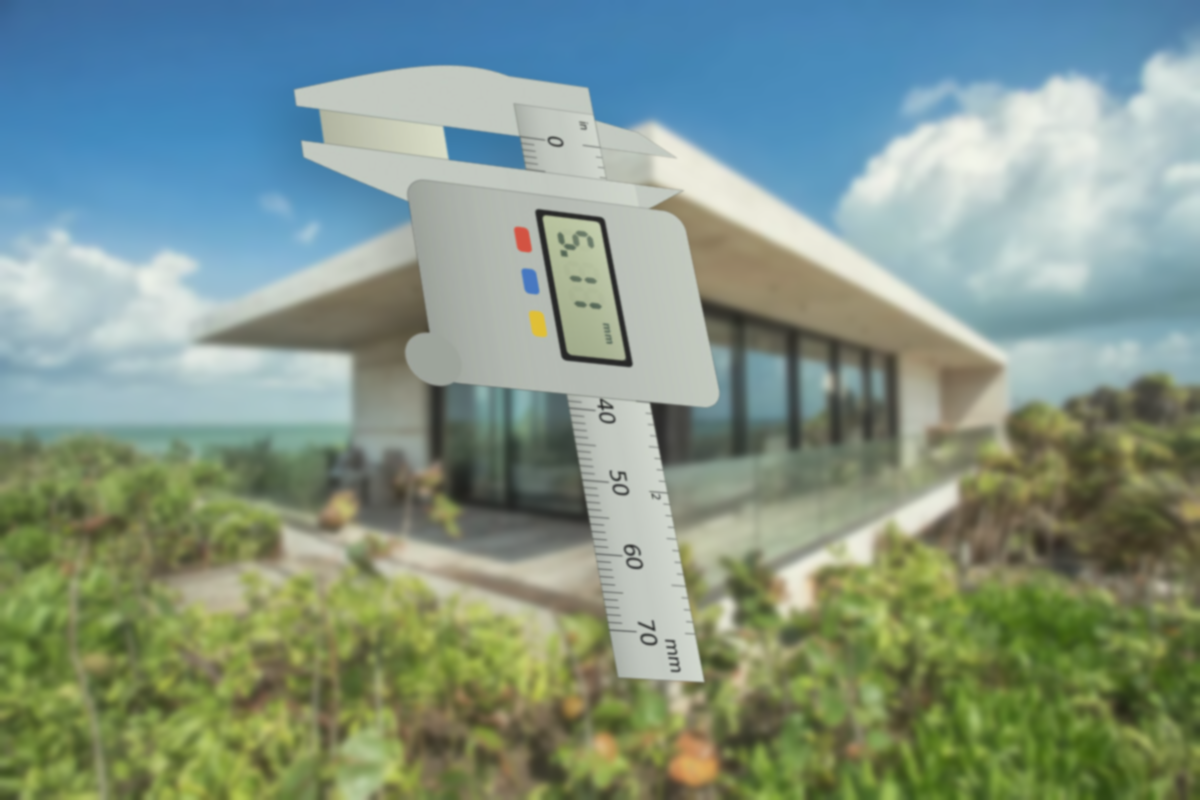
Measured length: mm 5.11
